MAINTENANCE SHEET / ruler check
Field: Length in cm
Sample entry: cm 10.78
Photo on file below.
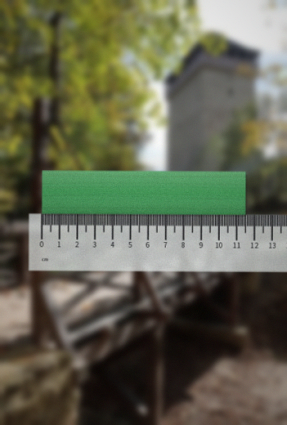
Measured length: cm 11.5
